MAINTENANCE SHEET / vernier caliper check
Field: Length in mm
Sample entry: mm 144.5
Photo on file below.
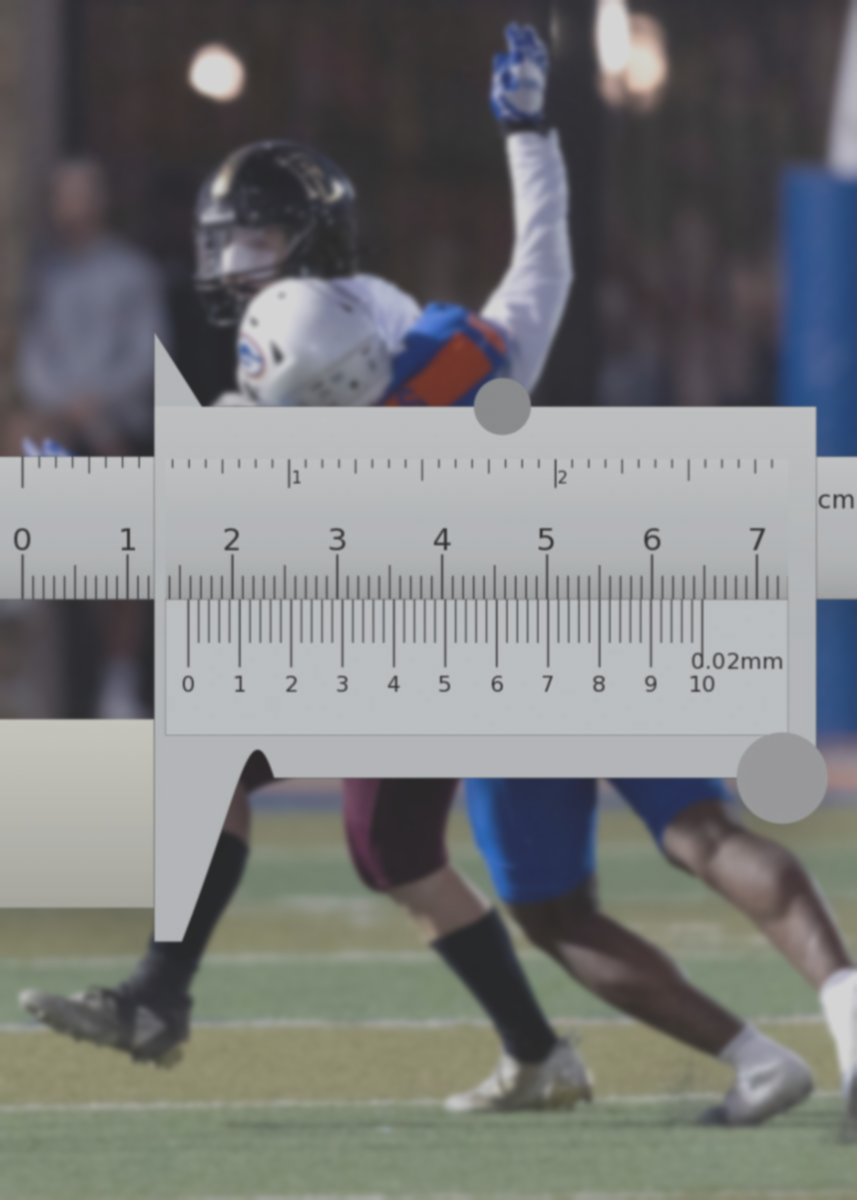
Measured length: mm 15.8
